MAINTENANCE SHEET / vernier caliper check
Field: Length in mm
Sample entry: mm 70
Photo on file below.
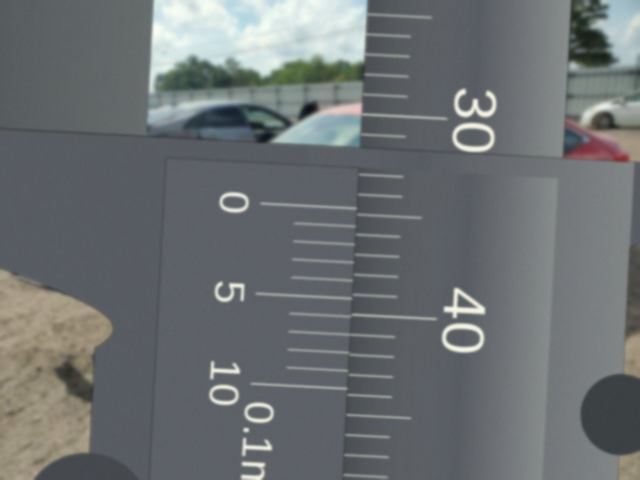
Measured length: mm 34.7
